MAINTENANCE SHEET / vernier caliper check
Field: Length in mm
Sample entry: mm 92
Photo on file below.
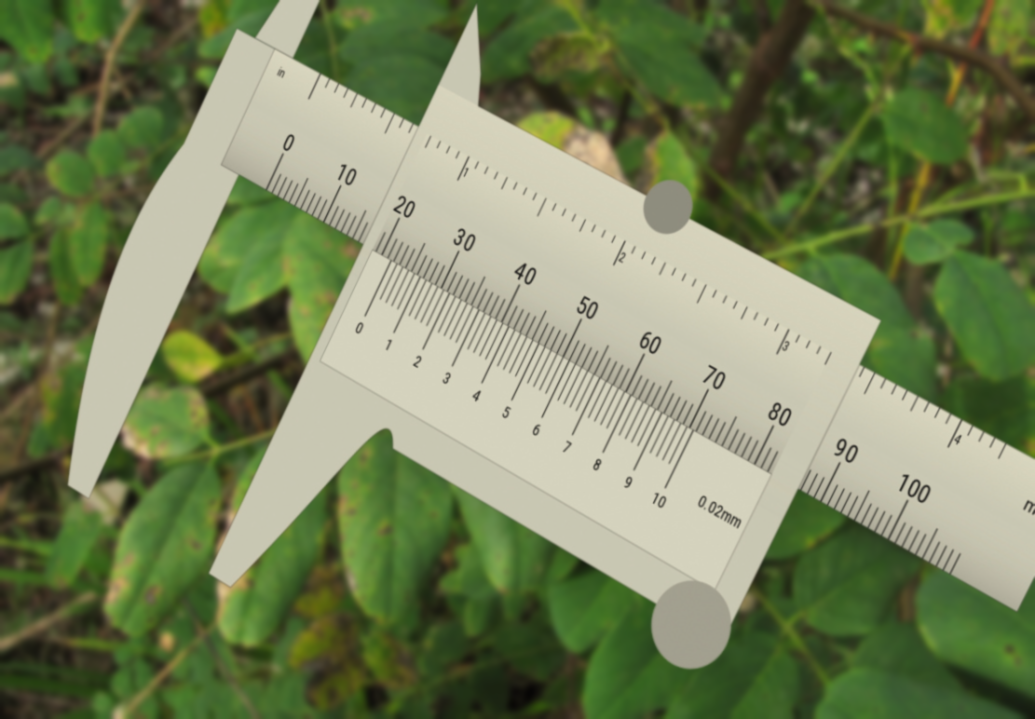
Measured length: mm 21.6
